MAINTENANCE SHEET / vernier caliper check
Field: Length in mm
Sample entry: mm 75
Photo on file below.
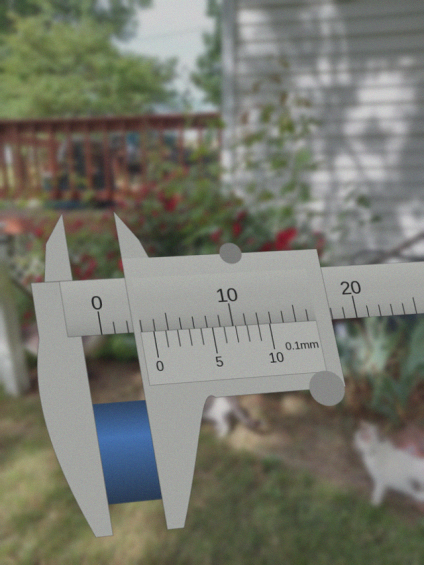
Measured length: mm 3.9
